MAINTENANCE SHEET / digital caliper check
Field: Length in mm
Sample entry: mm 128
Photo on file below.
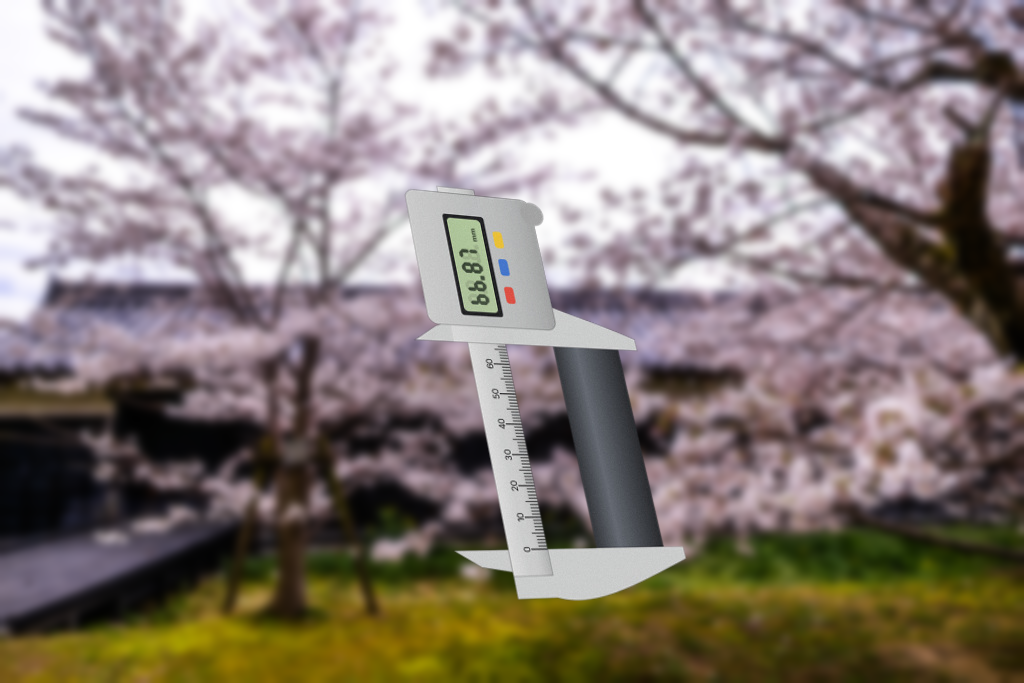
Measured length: mm 66.87
